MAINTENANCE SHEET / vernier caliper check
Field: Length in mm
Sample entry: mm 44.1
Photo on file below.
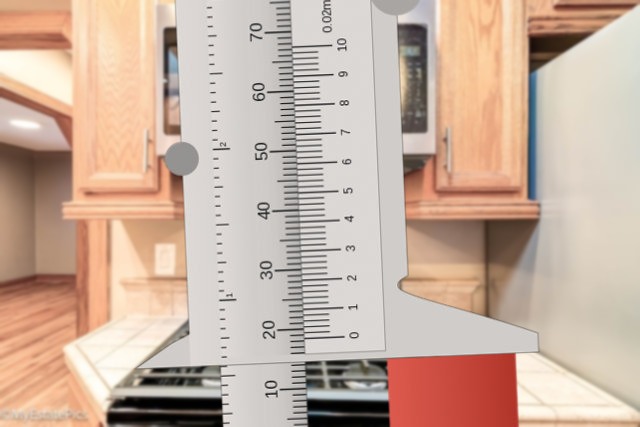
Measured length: mm 18.4
